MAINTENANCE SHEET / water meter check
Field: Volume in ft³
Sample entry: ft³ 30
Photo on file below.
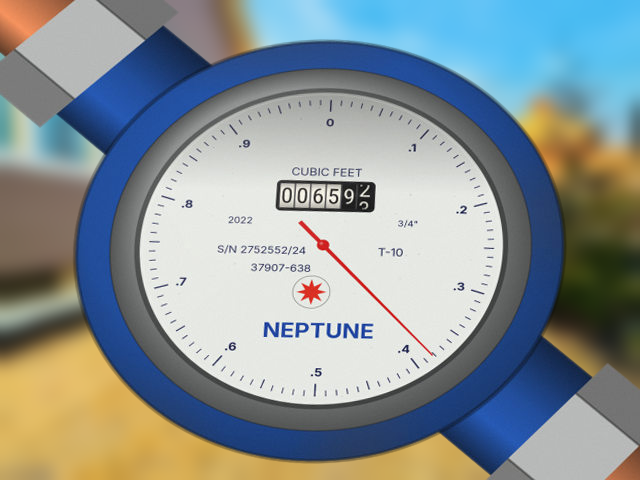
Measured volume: ft³ 6592.38
